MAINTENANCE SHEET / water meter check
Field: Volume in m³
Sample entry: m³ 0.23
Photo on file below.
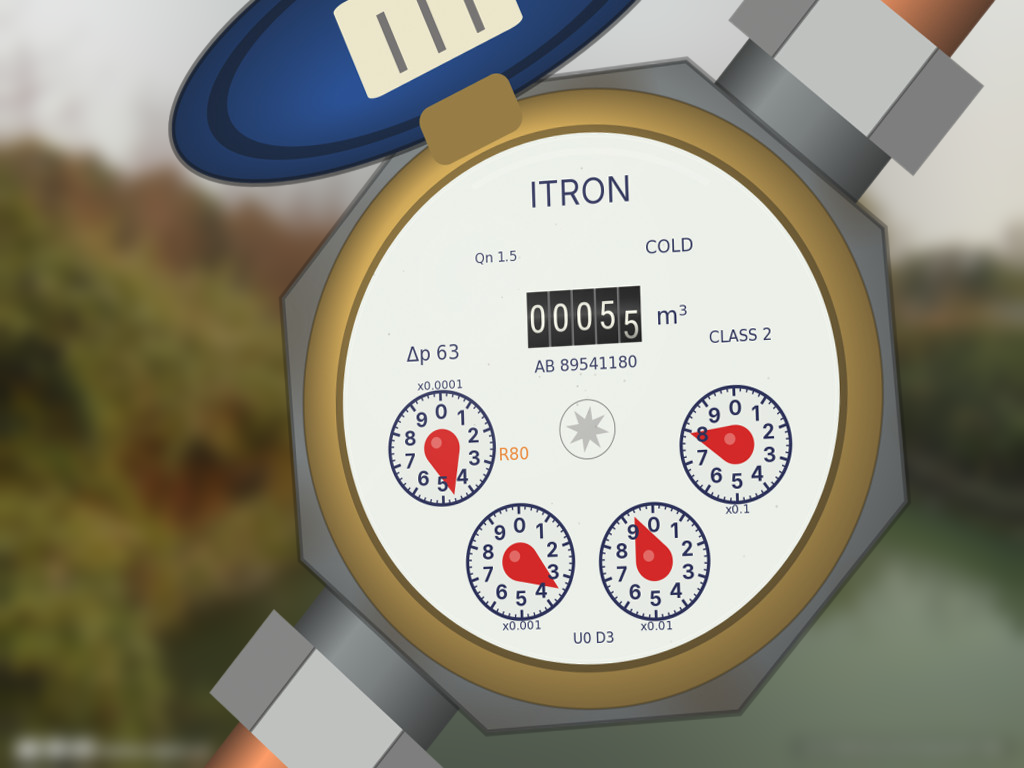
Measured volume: m³ 54.7934
